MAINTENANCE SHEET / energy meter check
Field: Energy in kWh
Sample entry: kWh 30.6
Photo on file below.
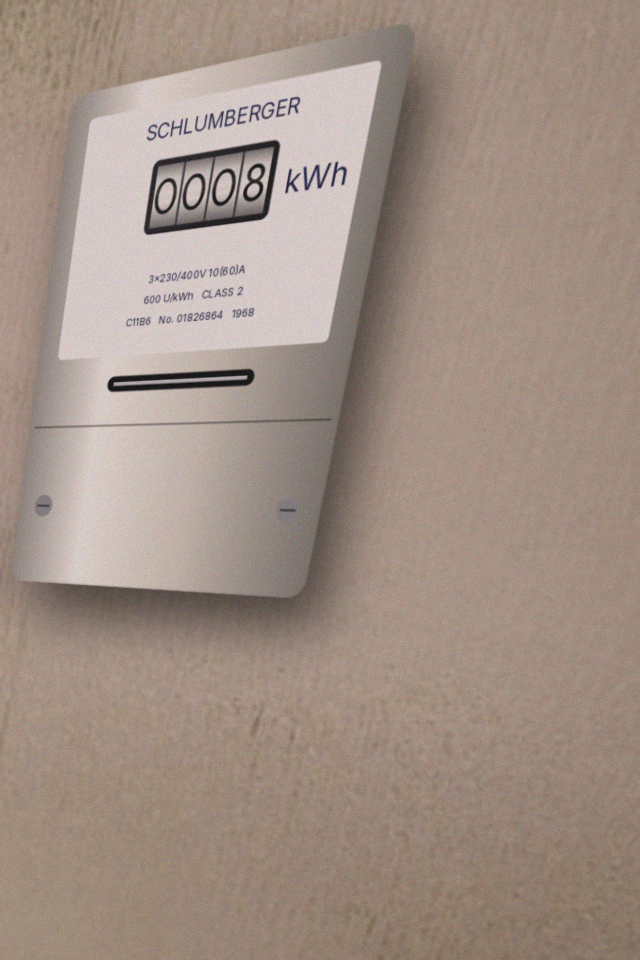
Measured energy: kWh 8
